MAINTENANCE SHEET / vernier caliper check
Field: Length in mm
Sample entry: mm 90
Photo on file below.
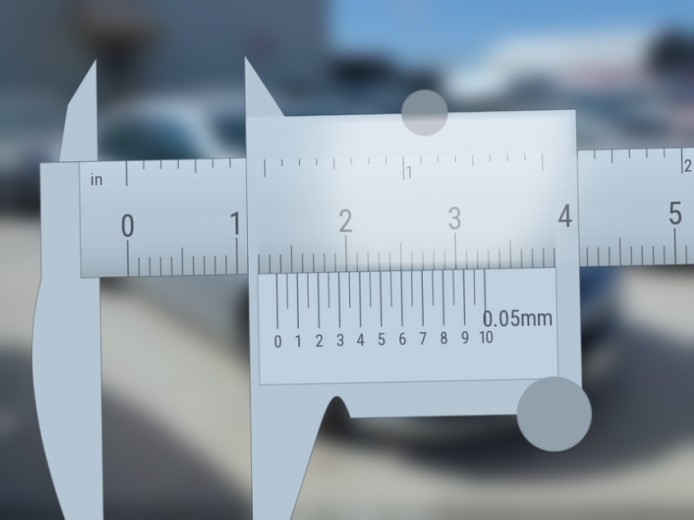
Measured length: mm 13.6
